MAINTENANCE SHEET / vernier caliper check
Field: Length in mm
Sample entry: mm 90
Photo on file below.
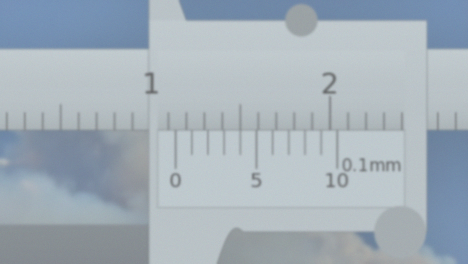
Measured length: mm 11.4
